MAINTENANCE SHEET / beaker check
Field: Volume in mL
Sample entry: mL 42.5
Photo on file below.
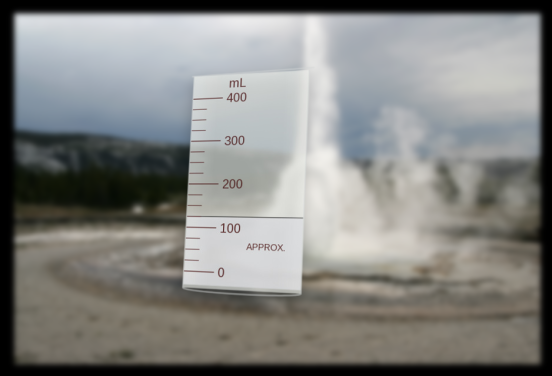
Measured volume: mL 125
